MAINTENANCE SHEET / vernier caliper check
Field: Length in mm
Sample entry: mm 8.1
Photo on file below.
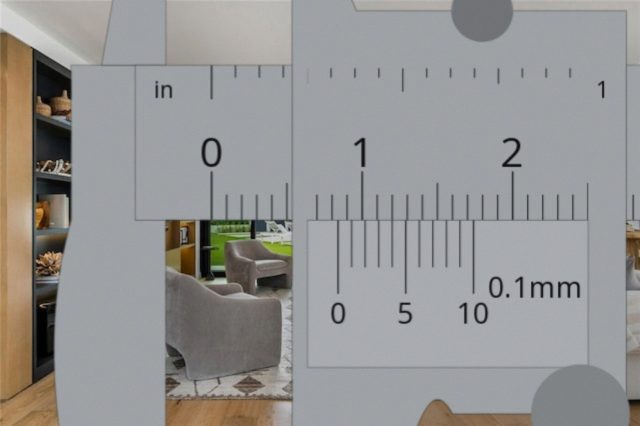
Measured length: mm 8.4
